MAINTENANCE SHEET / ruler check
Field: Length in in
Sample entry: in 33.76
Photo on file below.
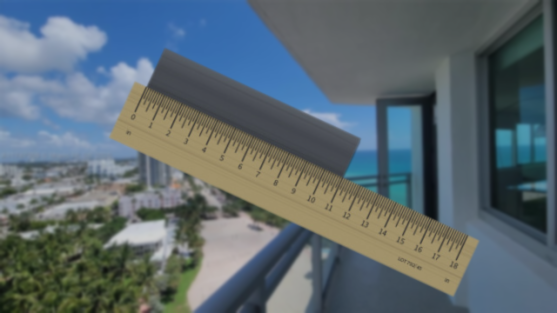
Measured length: in 11
